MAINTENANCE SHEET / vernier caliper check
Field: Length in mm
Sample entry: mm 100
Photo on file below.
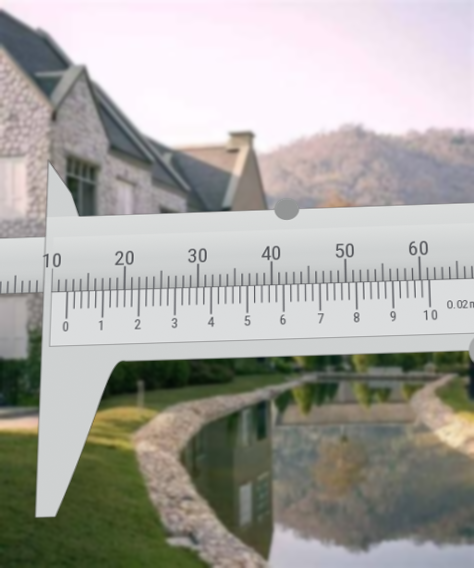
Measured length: mm 12.2
